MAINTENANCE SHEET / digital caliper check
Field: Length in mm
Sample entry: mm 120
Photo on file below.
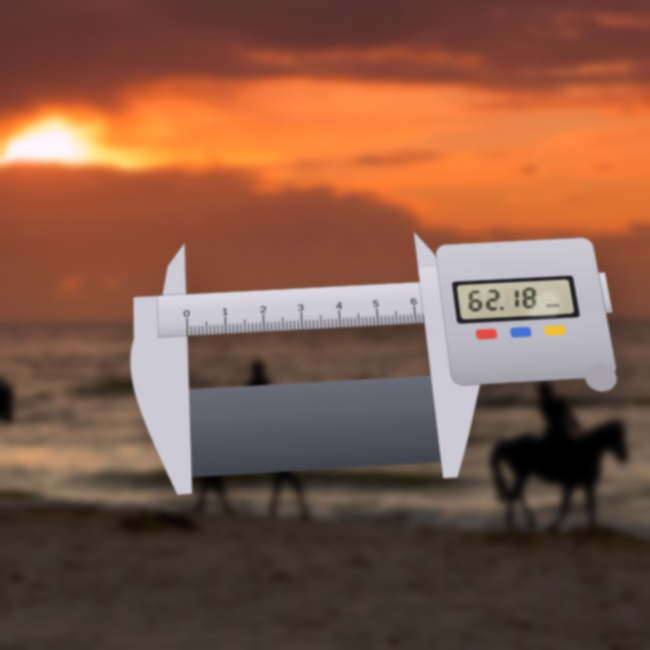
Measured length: mm 62.18
